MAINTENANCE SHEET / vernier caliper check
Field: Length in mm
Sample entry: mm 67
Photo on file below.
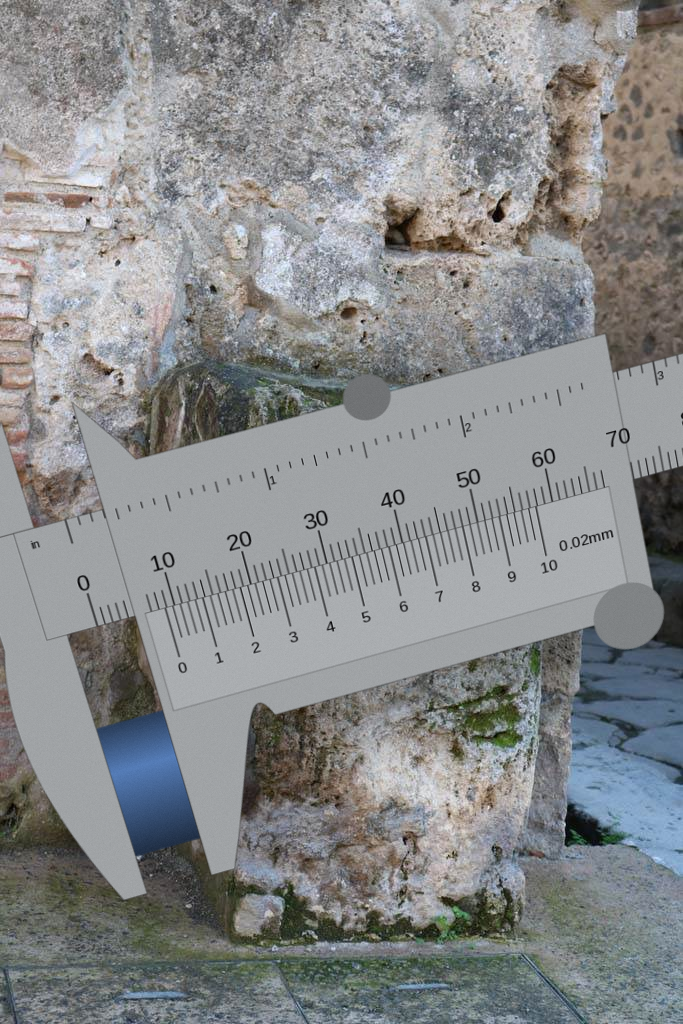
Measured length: mm 8.8
